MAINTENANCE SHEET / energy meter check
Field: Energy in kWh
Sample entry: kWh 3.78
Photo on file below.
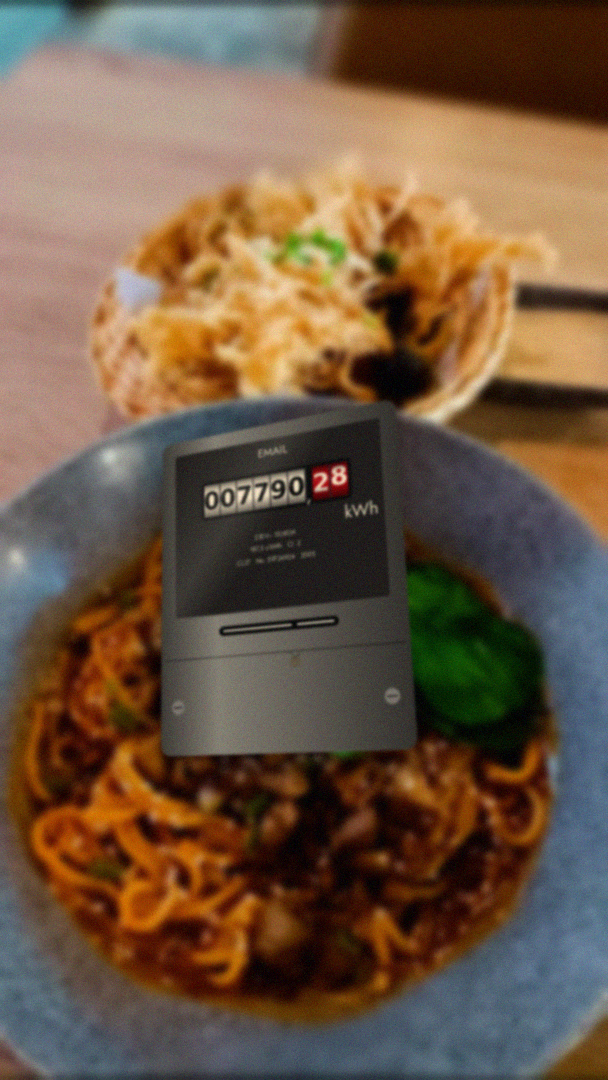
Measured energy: kWh 7790.28
